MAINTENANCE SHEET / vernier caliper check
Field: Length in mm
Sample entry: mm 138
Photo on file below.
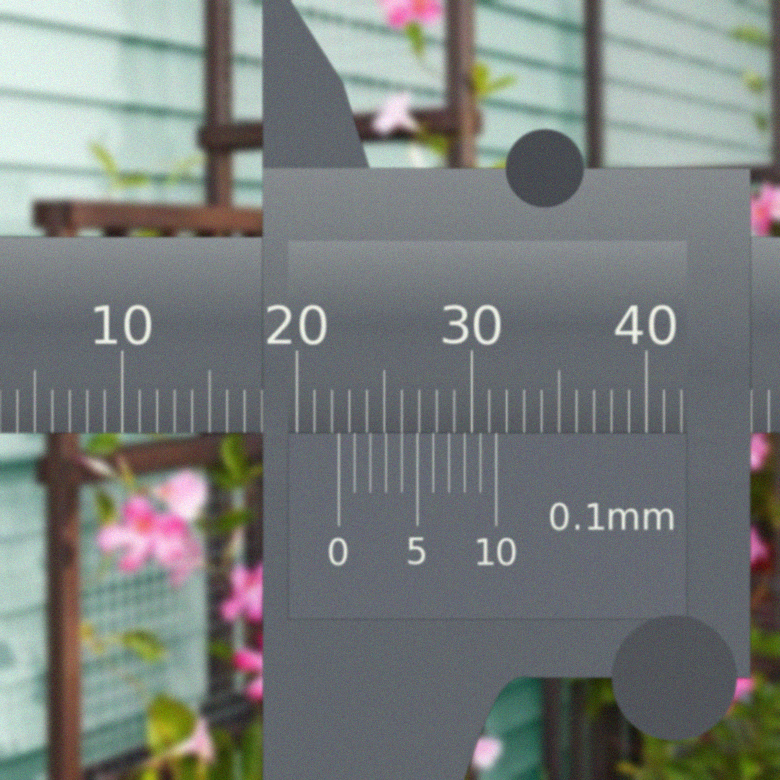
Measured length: mm 22.4
